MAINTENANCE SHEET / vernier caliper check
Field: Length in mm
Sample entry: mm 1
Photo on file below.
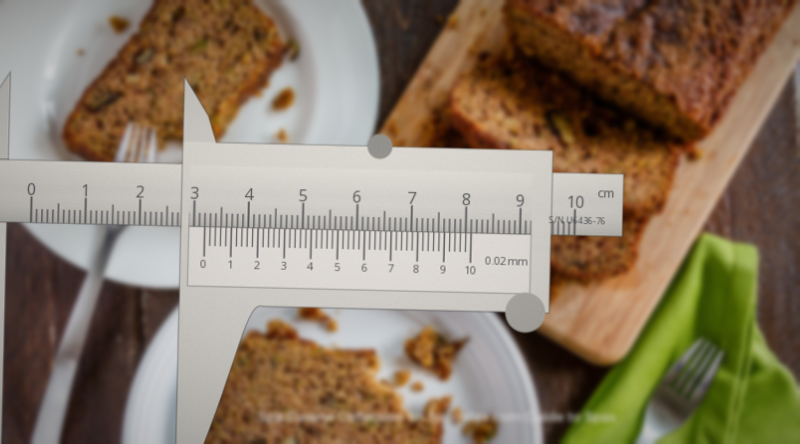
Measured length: mm 32.0
